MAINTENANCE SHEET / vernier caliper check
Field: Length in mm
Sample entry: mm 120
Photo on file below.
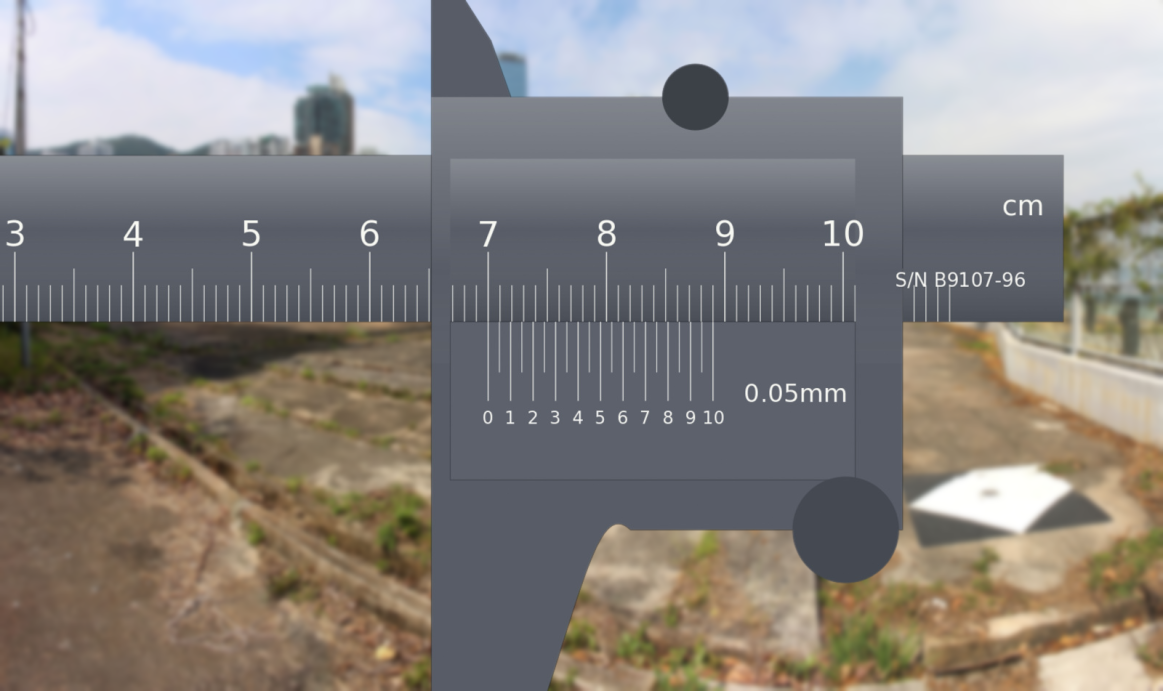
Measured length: mm 70.0
